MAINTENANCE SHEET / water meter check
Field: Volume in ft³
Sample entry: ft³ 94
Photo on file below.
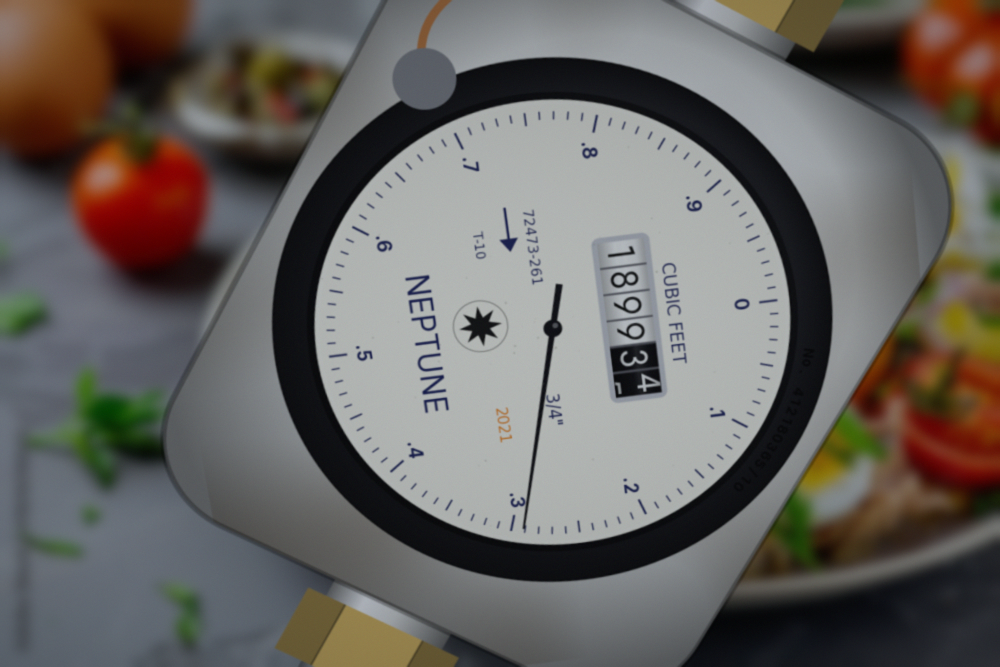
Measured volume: ft³ 189934.29
